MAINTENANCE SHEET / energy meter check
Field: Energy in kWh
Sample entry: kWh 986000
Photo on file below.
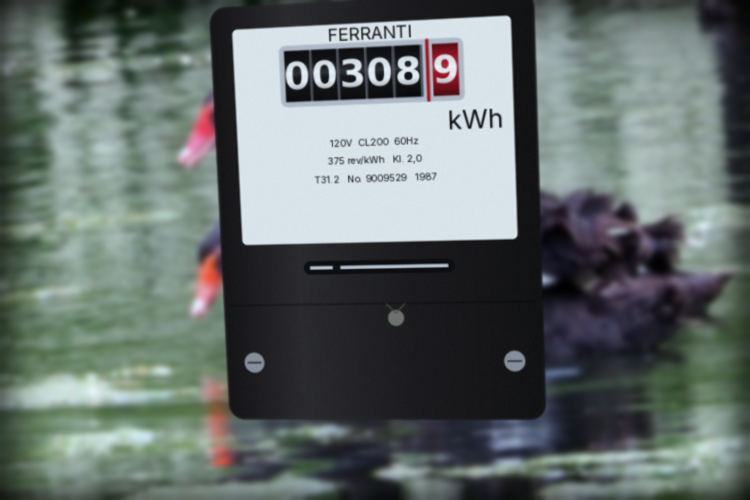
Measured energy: kWh 308.9
